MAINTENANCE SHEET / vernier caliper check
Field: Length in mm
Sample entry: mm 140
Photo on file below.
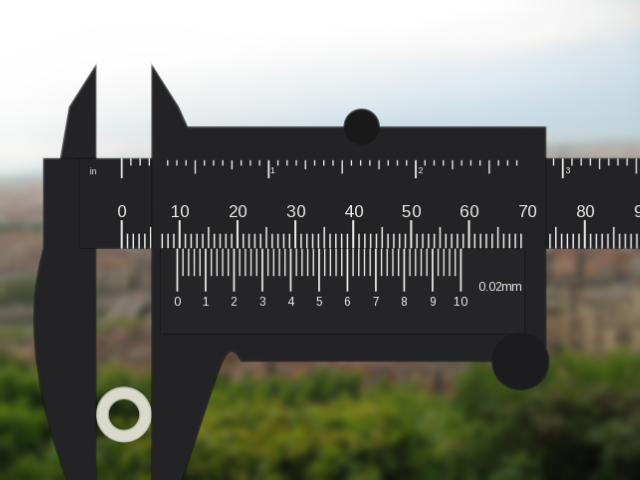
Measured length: mm 9.6
